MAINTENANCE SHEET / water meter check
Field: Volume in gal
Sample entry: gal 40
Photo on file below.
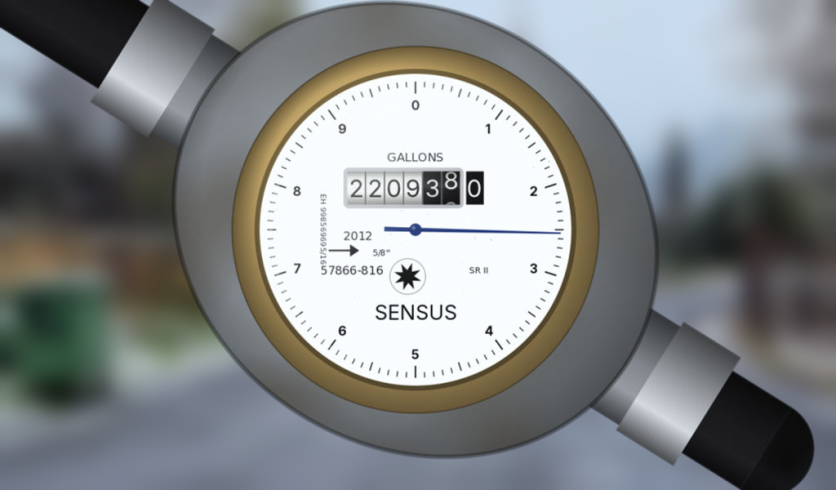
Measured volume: gal 2209382.5
